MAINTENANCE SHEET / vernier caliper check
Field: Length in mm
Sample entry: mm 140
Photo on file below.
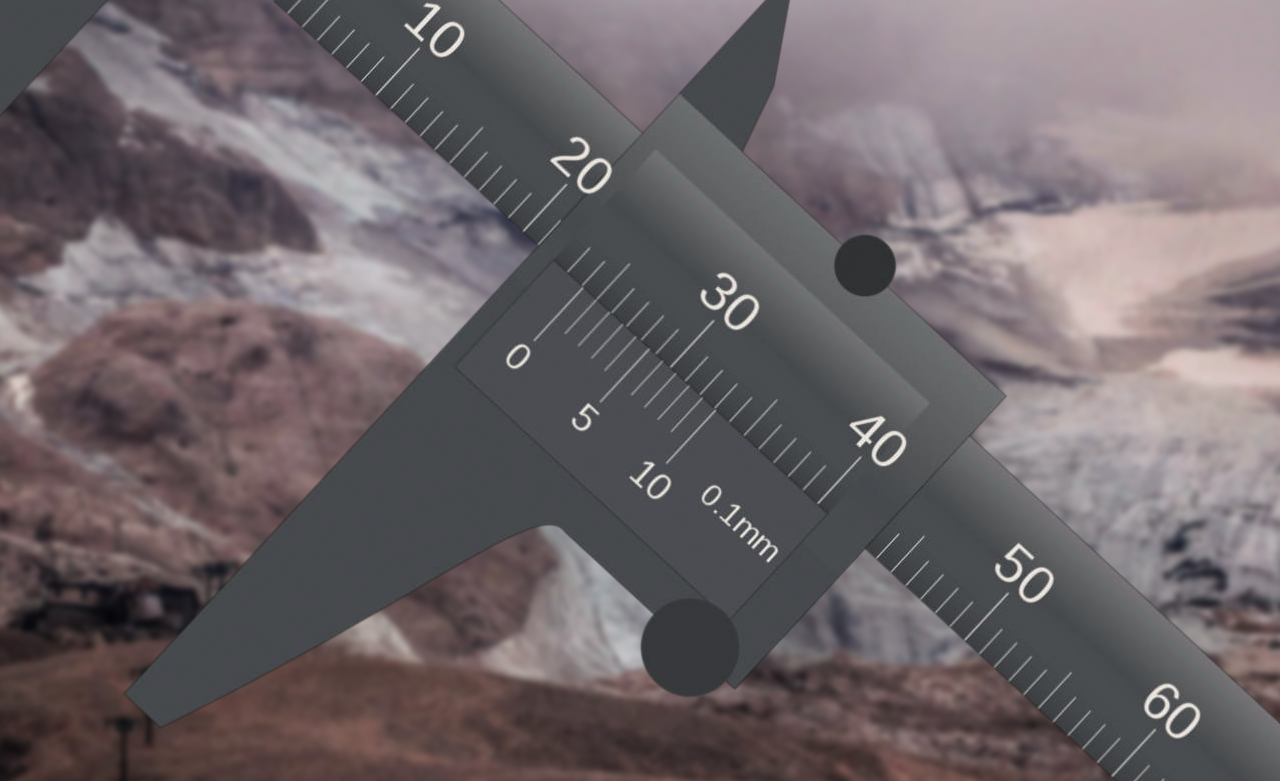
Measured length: mm 24.1
